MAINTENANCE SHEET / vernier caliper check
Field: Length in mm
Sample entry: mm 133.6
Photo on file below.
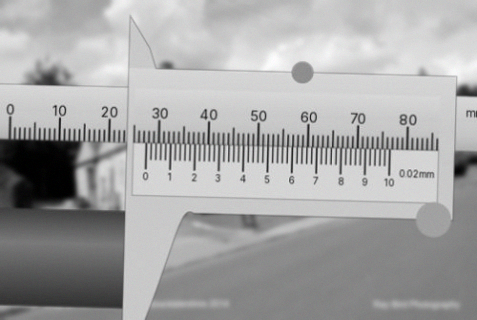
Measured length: mm 27.5
